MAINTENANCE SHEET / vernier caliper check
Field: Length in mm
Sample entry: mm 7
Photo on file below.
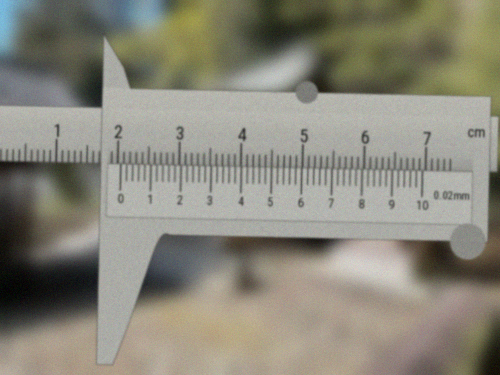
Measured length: mm 20.5
